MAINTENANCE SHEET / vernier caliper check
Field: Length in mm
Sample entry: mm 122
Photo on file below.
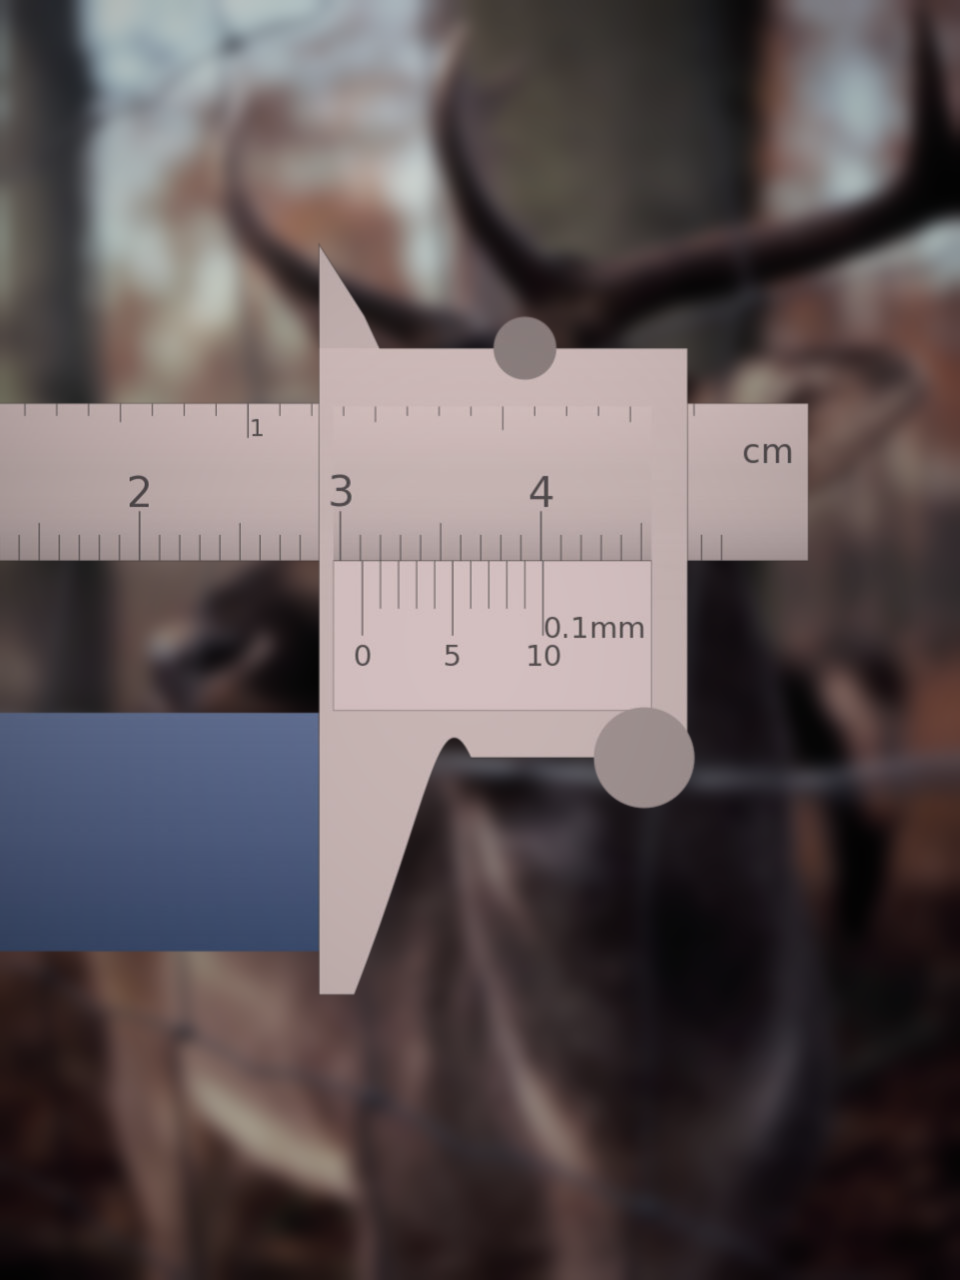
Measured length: mm 31.1
